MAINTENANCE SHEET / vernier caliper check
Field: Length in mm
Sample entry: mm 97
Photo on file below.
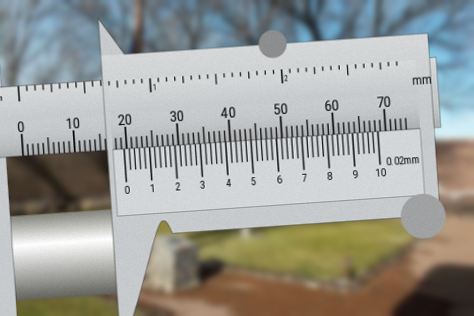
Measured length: mm 19.5
